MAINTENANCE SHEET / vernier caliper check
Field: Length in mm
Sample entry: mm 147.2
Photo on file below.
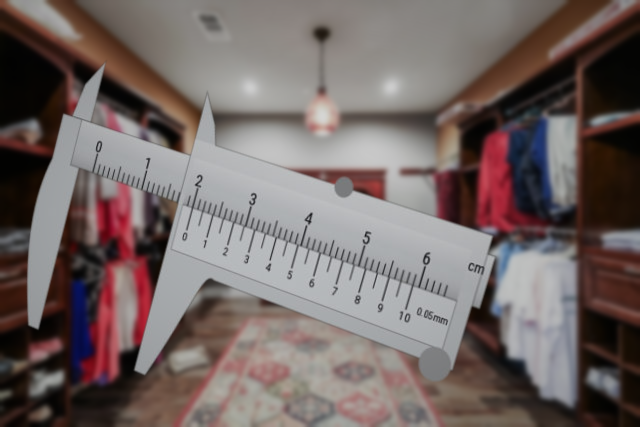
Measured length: mm 20.0
